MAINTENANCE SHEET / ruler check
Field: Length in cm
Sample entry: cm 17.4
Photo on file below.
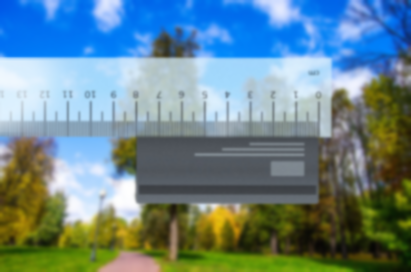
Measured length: cm 8
